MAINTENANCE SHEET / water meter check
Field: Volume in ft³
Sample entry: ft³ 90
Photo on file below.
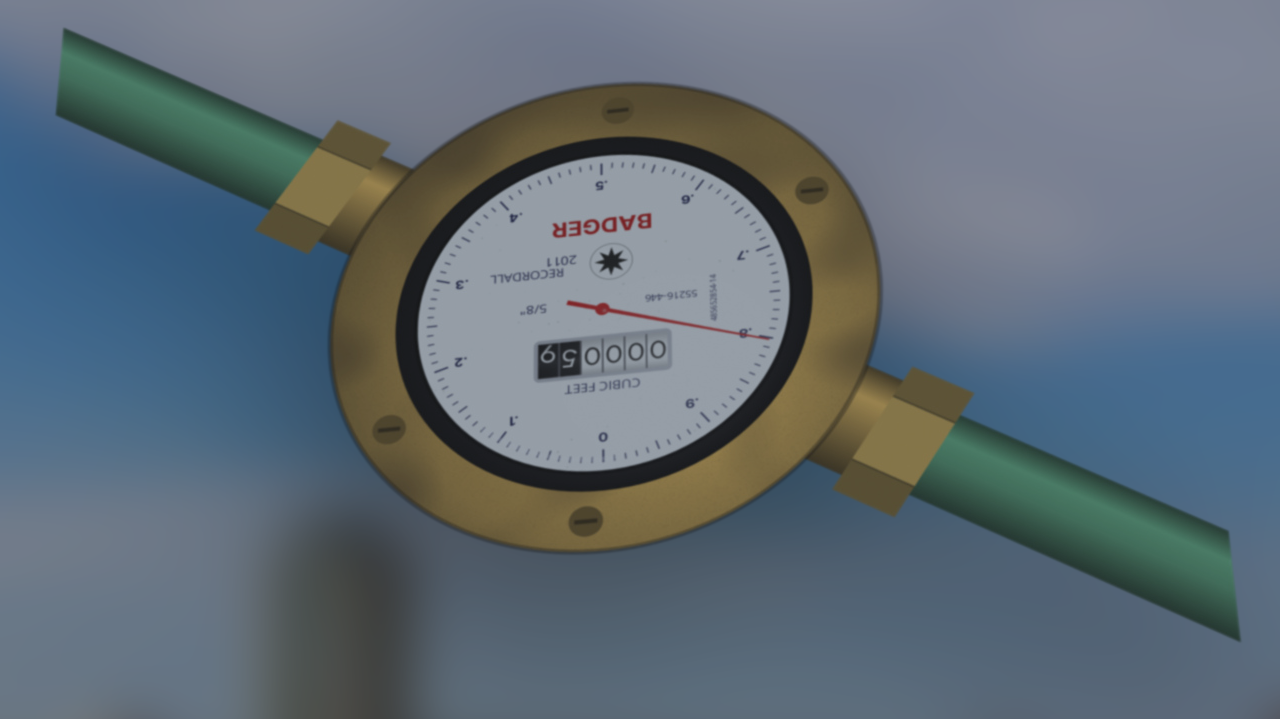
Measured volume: ft³ 58.80
